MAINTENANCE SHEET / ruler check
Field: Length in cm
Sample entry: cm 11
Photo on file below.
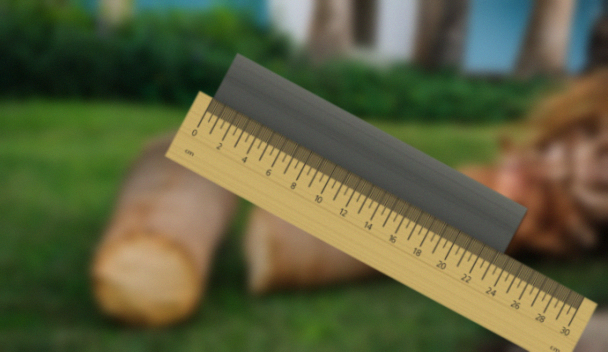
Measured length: cm 23.5
